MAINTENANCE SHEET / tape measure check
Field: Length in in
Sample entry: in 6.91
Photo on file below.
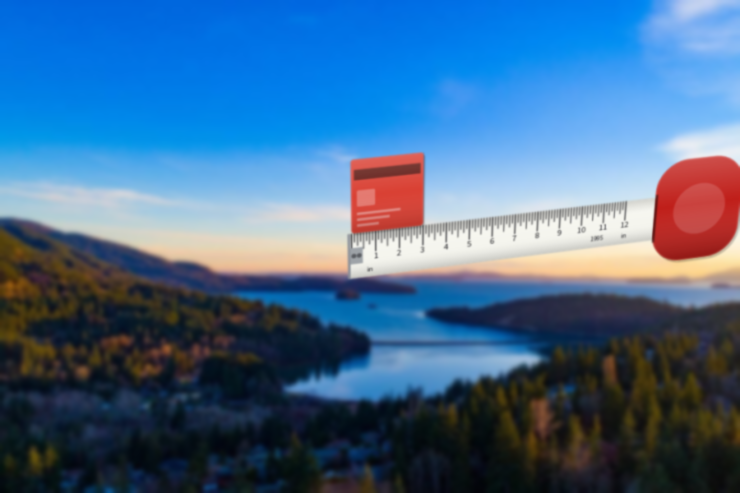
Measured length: in 3
